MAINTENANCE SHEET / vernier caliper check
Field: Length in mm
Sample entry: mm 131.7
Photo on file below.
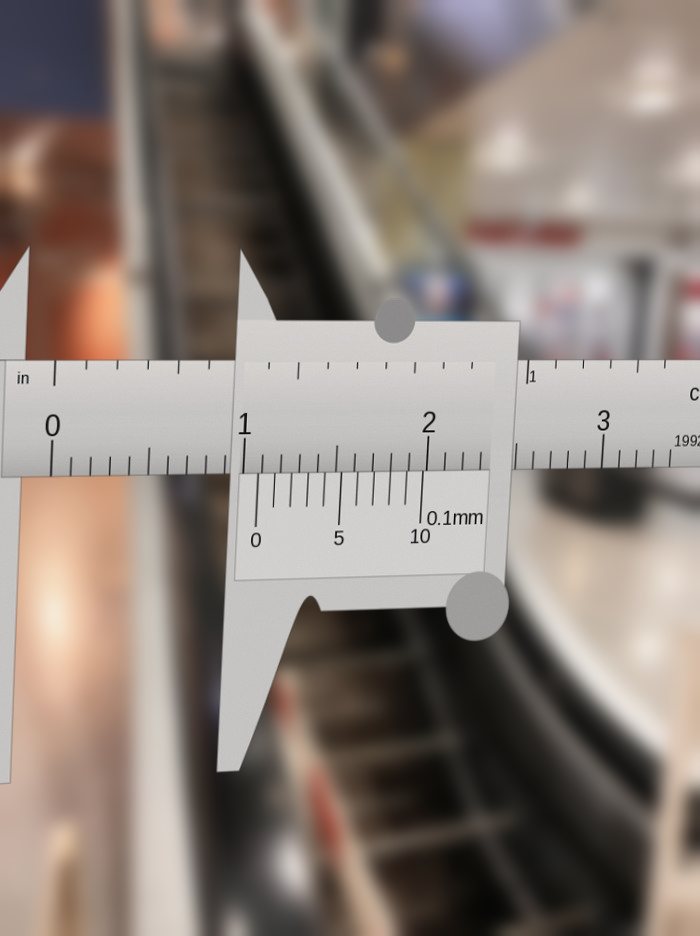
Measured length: mm 10.8
